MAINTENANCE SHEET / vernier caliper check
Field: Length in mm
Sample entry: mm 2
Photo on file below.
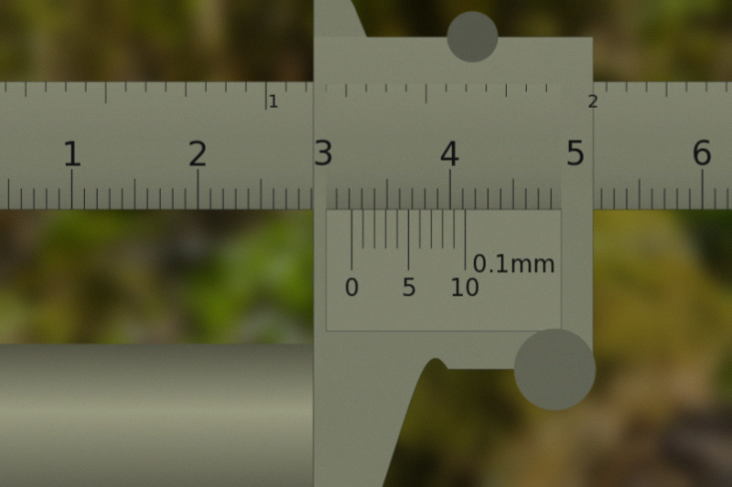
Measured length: mm 32.2
